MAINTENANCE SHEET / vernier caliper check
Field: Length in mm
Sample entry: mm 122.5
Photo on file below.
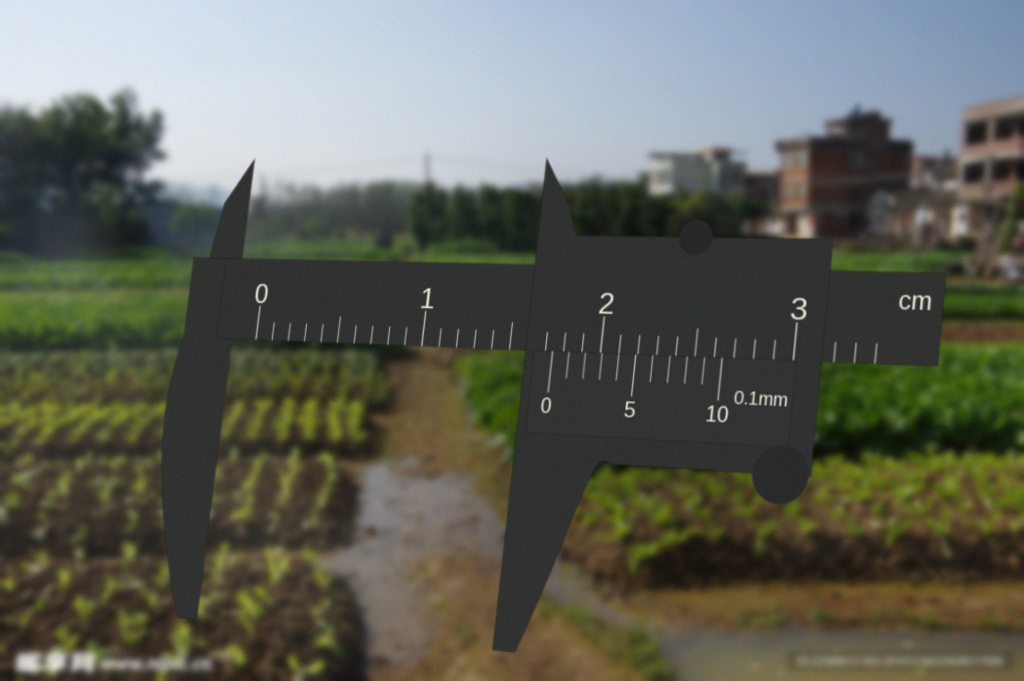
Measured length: mm 17.4
